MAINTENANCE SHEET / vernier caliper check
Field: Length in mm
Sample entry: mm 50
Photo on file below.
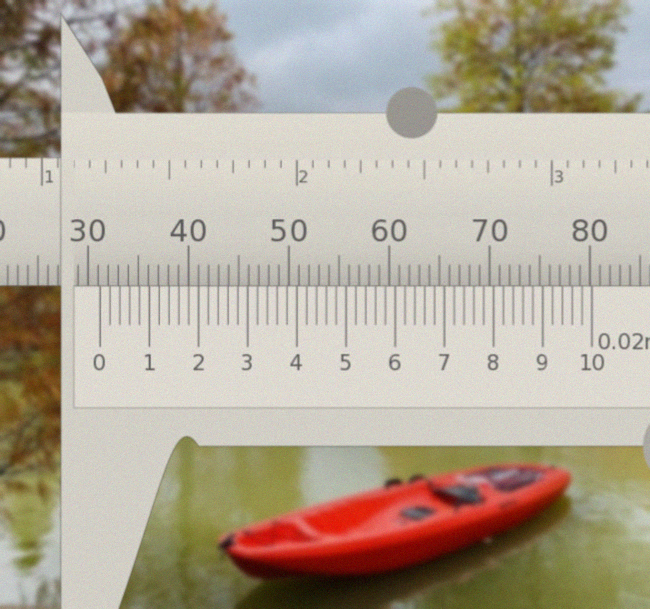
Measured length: mm 31.2
